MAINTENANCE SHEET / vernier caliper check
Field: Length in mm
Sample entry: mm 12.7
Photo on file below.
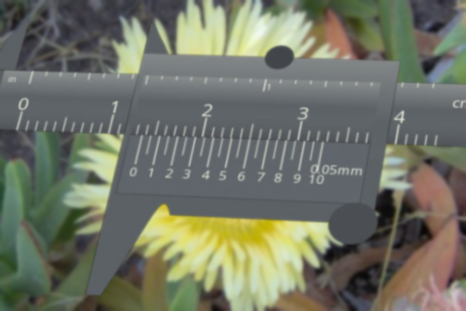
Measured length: mm 13.6
